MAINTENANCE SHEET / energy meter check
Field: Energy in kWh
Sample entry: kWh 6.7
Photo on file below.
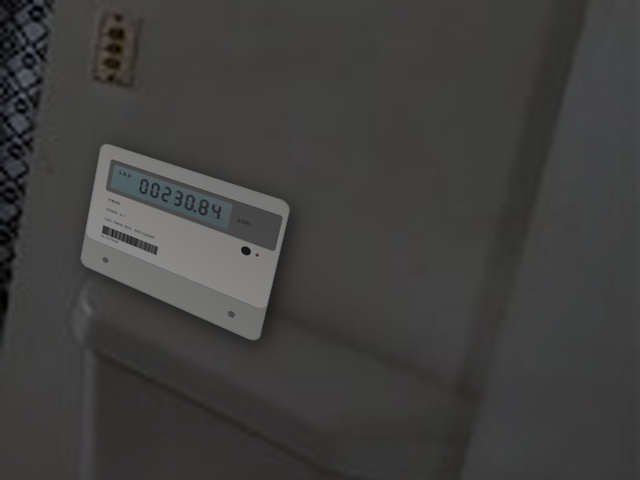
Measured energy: kWh 230.84
